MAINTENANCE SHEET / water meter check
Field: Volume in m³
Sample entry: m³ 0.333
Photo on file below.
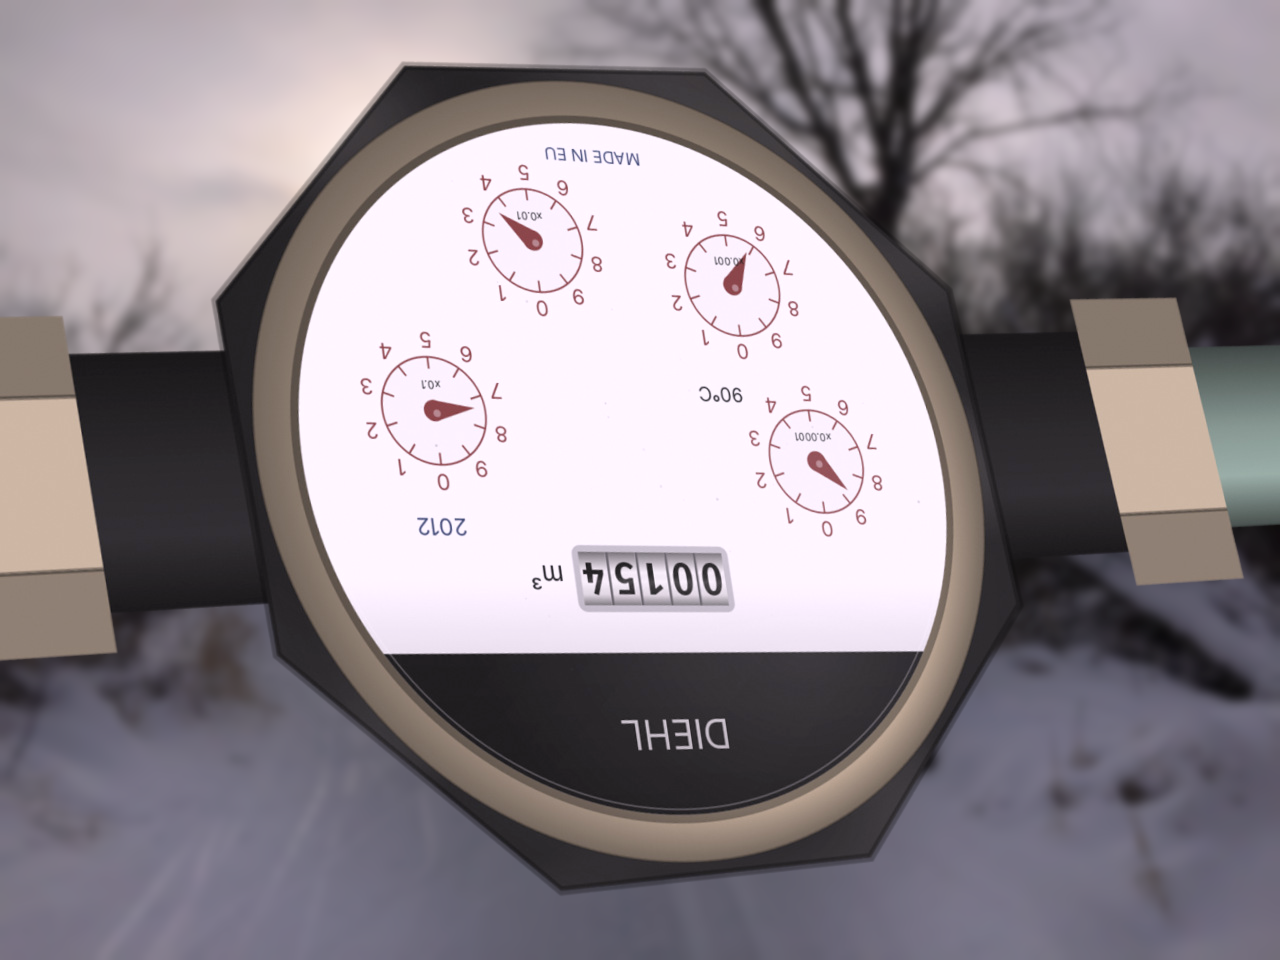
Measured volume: m³ 154.7358
